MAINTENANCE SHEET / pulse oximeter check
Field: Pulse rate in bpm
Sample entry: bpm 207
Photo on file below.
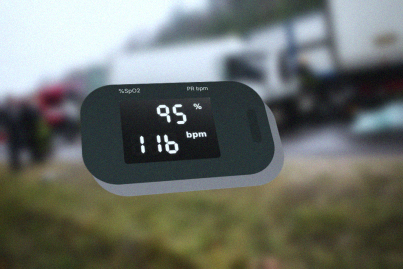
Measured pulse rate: bpm 116
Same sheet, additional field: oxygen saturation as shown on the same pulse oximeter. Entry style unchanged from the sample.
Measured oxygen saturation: % 95
